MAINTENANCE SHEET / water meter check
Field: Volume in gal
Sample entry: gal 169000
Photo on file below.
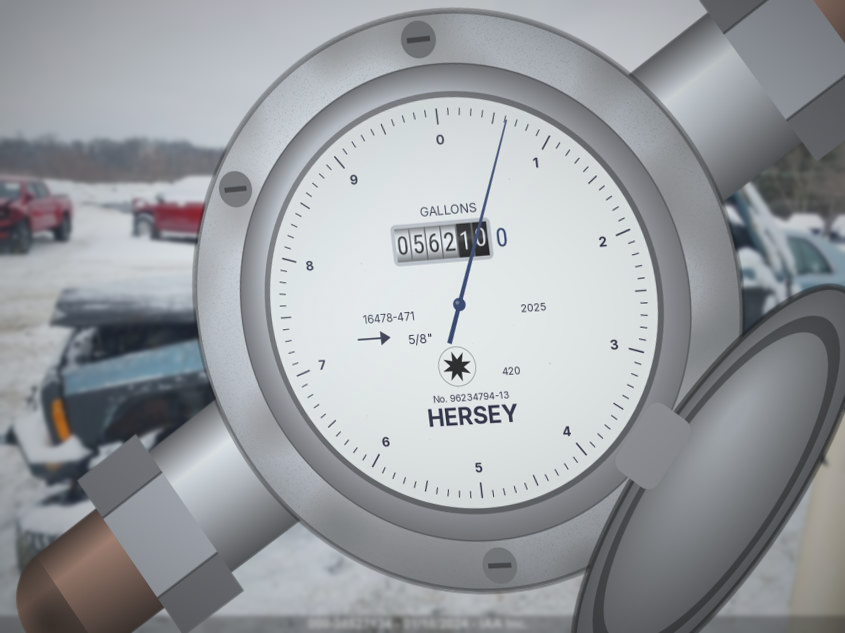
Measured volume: gal 562100.6
